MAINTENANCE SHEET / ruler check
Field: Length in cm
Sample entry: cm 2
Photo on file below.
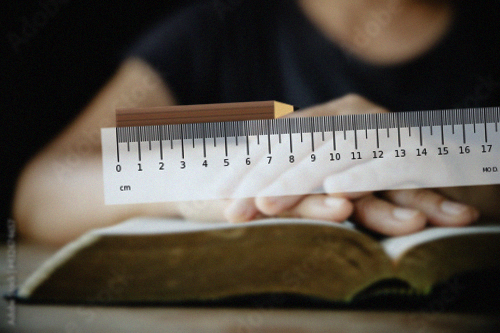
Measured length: cm 8.5
